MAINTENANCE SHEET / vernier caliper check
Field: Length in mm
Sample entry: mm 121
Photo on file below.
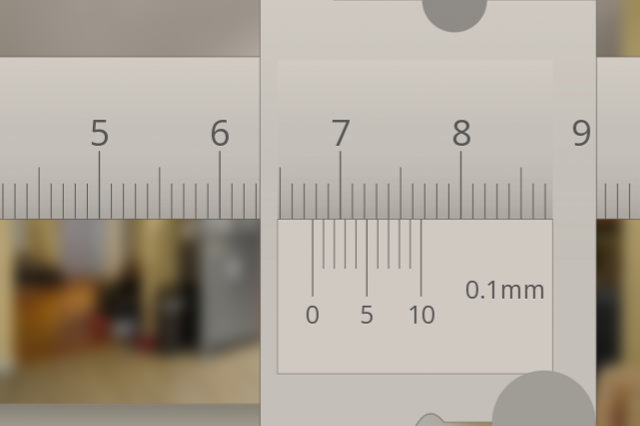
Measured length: mm 67.7
